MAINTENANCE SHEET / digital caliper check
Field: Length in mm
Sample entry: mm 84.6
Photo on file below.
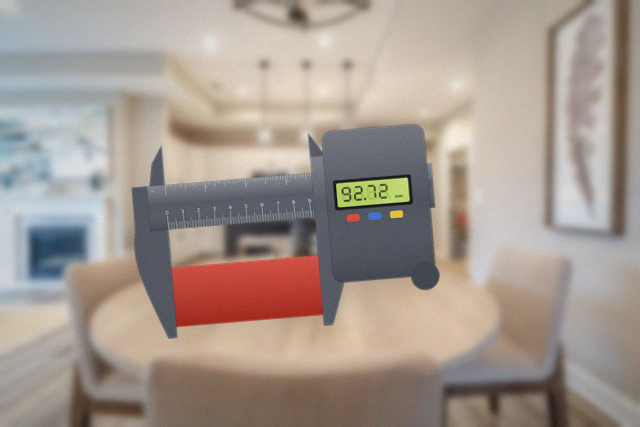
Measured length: mm 92.72
